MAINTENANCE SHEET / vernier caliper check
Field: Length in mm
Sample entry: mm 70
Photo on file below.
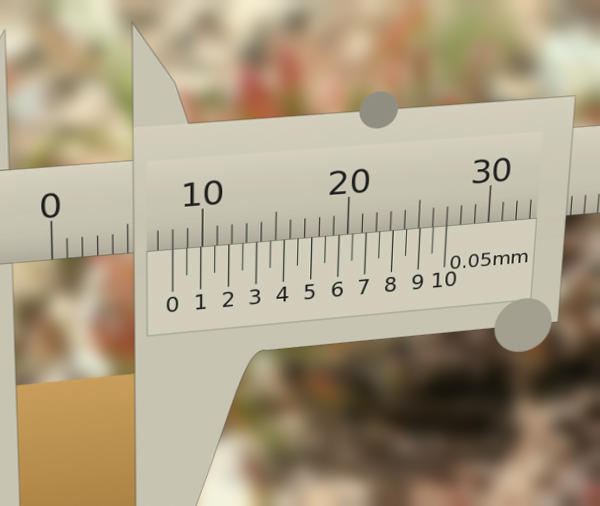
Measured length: mm 8.0
